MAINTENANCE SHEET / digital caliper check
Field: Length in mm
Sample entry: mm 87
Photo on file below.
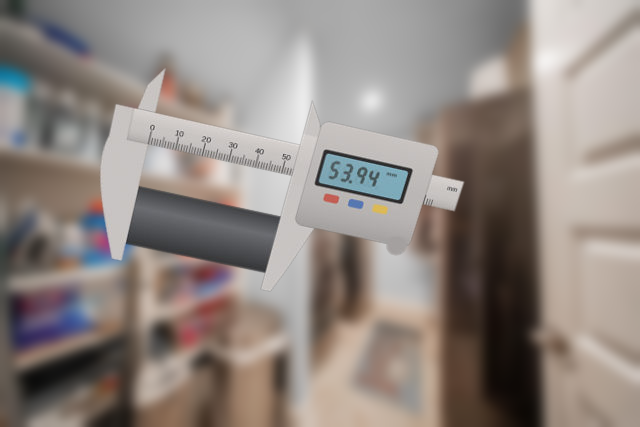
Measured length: mm 53.94
